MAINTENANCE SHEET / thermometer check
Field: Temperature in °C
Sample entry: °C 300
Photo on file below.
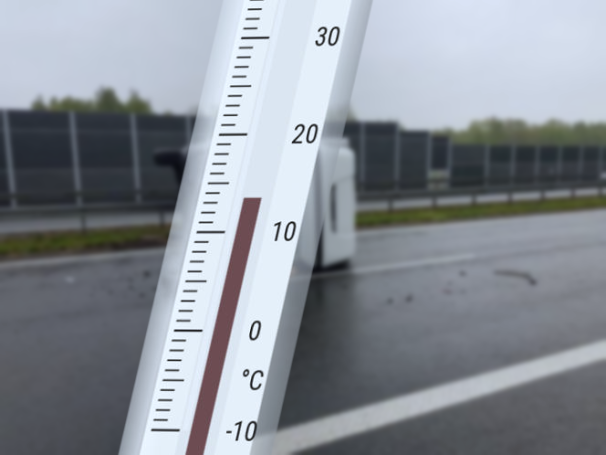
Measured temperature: °C 13.5
